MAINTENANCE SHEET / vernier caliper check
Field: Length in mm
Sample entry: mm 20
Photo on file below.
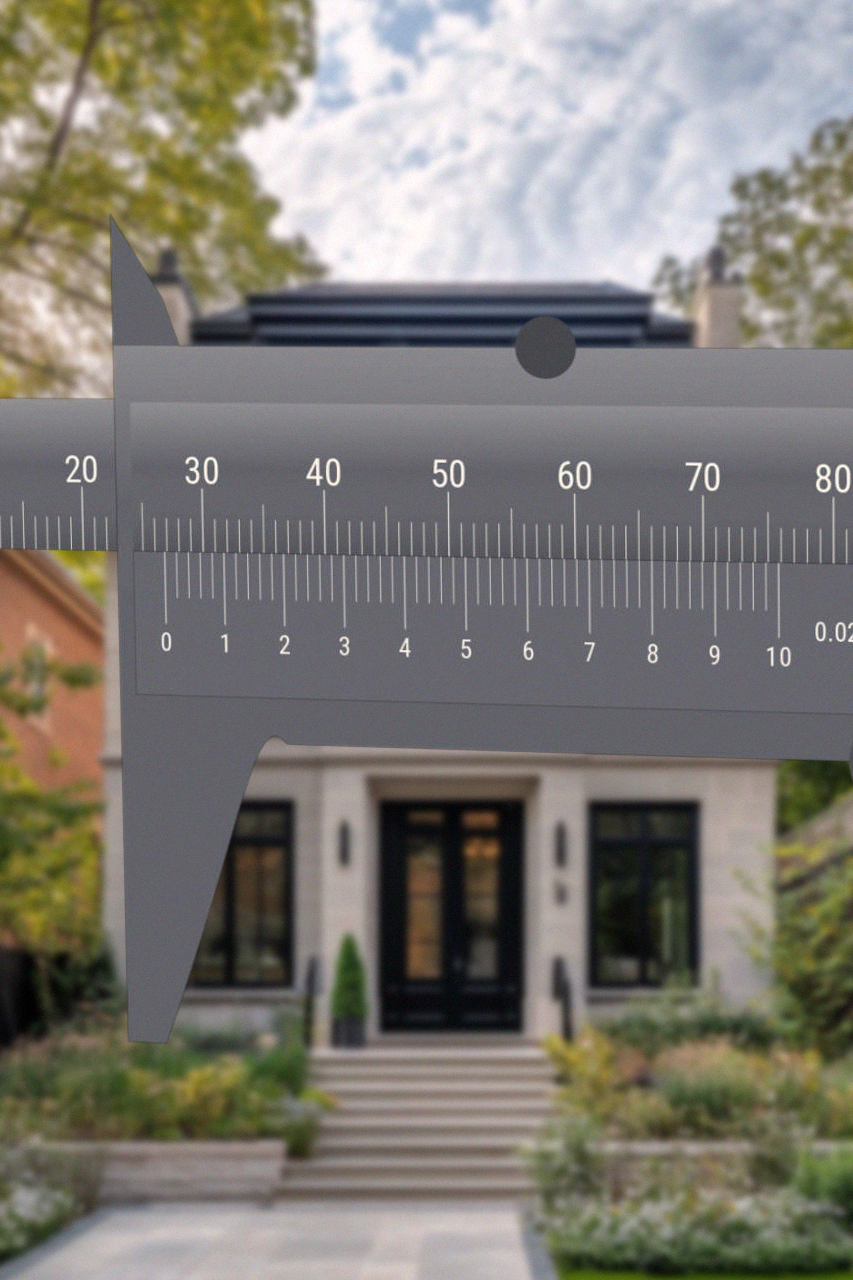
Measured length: mm 26.8
